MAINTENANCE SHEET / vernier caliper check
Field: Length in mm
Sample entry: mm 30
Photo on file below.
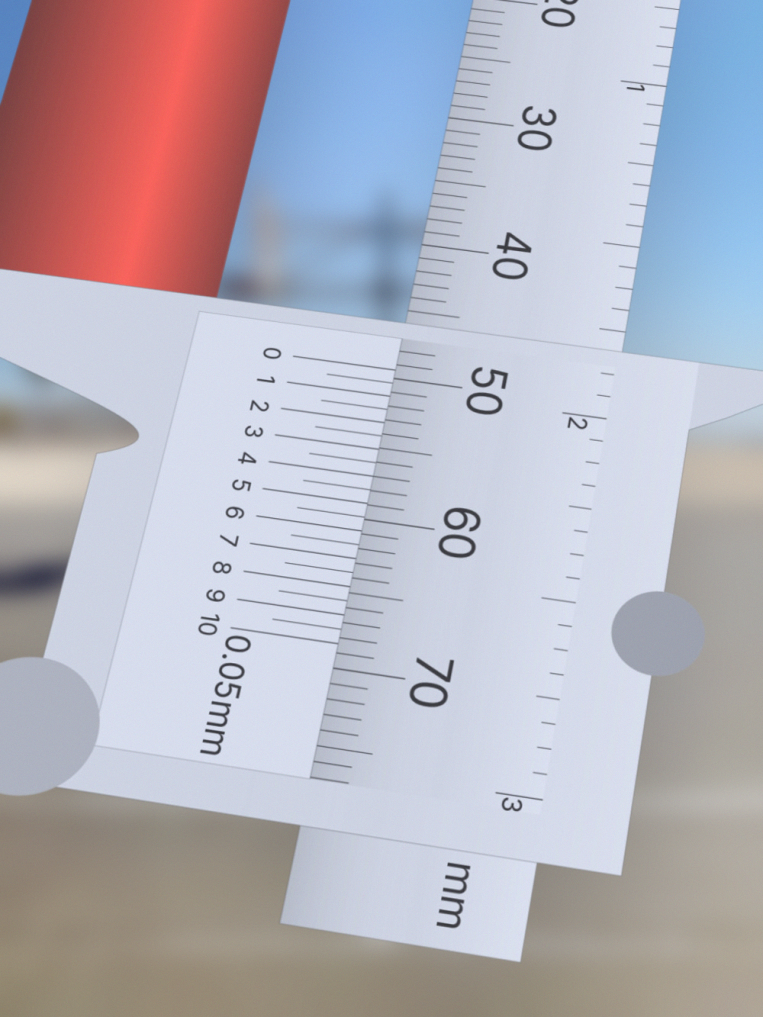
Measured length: mm 49.4
